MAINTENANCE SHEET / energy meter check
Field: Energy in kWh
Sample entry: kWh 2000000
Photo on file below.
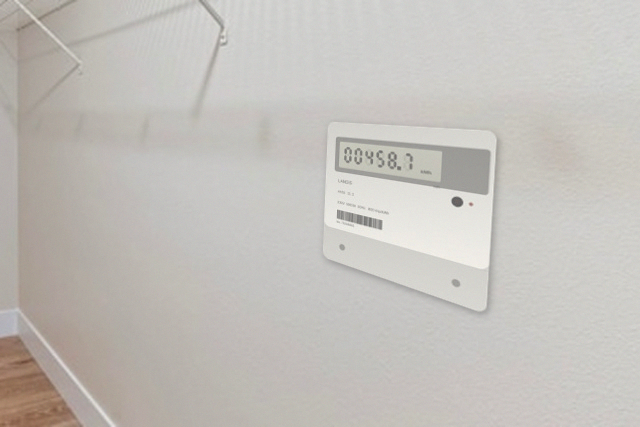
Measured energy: kWh 458.7
